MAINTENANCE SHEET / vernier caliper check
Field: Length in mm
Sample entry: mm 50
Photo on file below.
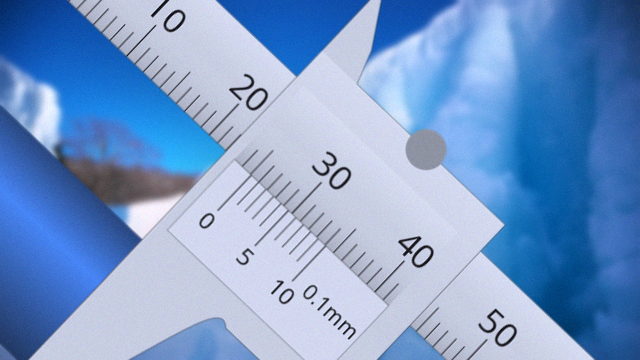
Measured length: mm 25.1
